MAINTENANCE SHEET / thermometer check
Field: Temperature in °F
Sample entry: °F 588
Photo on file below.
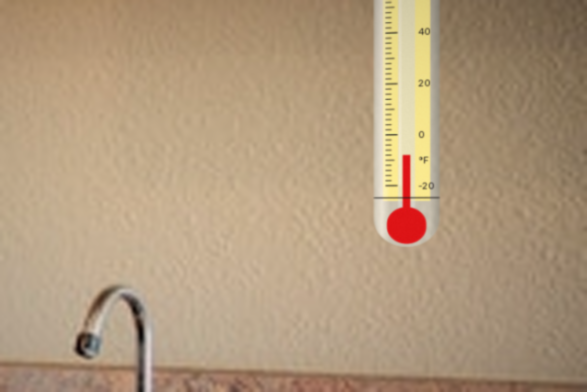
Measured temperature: °F -8
